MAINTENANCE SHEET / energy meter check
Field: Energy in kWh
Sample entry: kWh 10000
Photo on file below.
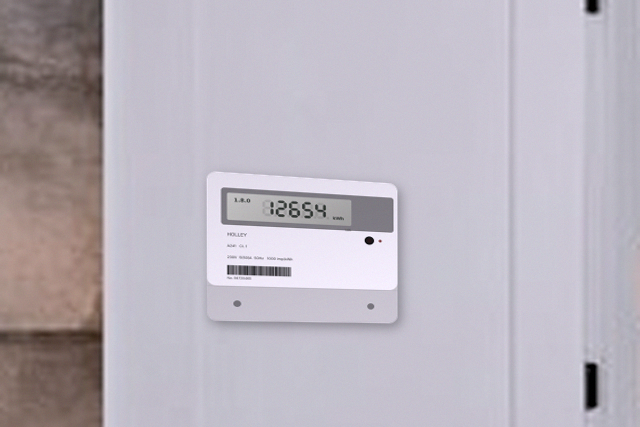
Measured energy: kWh 12654
